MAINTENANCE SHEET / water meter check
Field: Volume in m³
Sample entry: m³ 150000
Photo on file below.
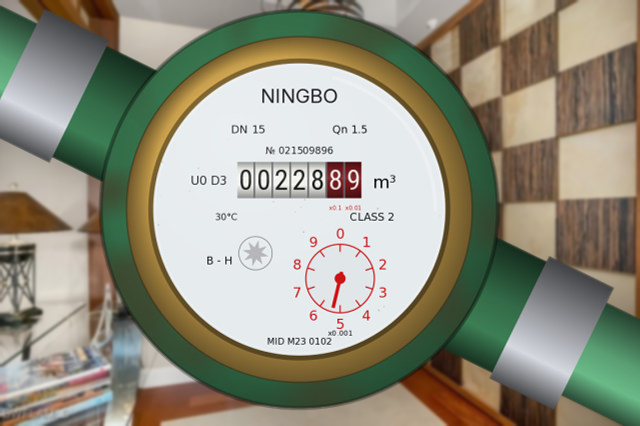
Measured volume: m³ 228.895
